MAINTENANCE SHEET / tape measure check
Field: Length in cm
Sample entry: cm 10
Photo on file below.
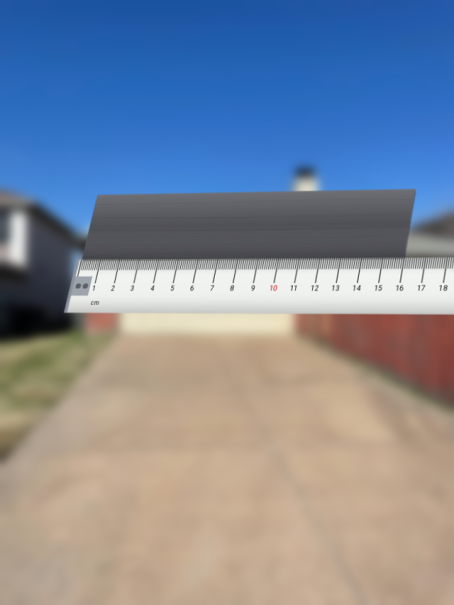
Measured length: cm 16
